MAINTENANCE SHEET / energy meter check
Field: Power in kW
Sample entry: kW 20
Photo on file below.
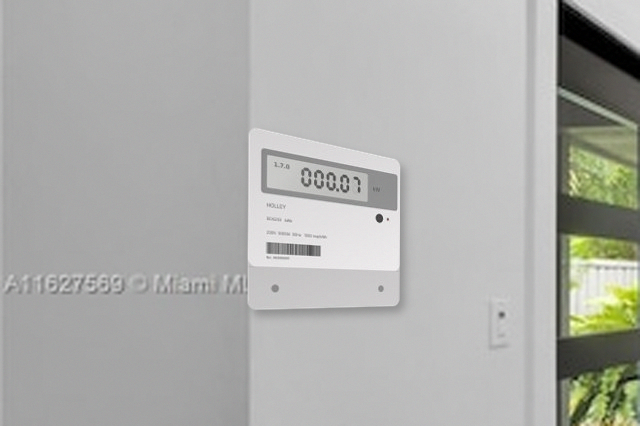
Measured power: kW 0.07
